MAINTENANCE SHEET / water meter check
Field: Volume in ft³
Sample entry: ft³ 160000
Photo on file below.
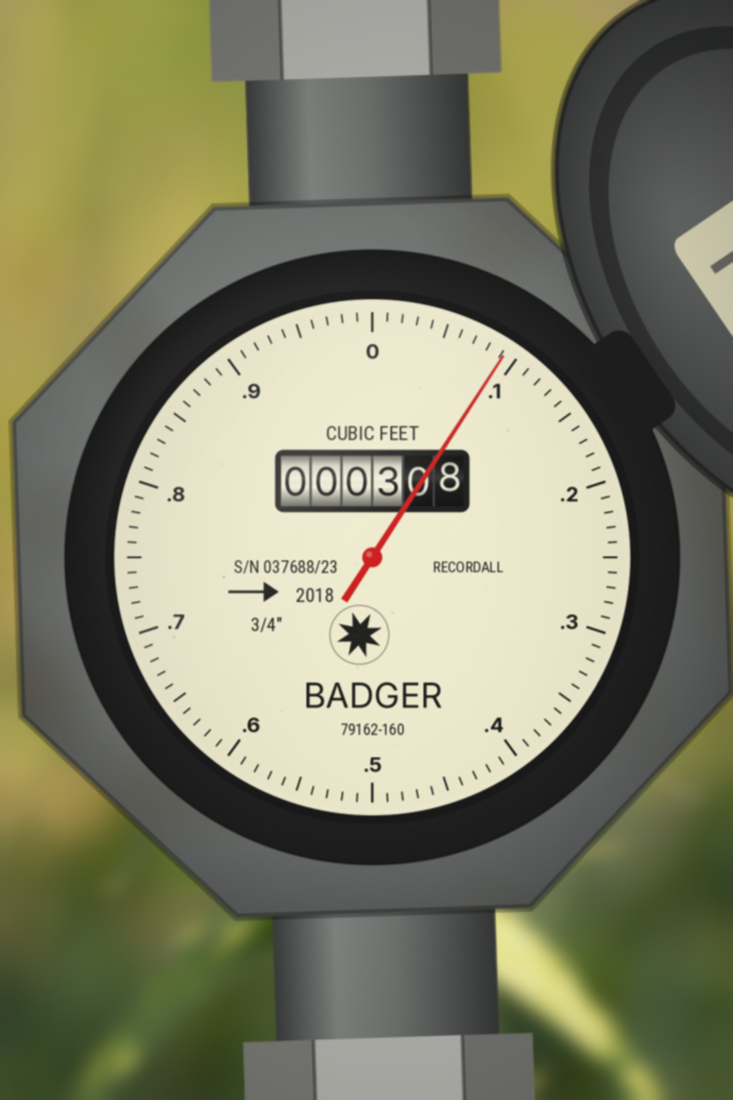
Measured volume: ft³ 308.09
